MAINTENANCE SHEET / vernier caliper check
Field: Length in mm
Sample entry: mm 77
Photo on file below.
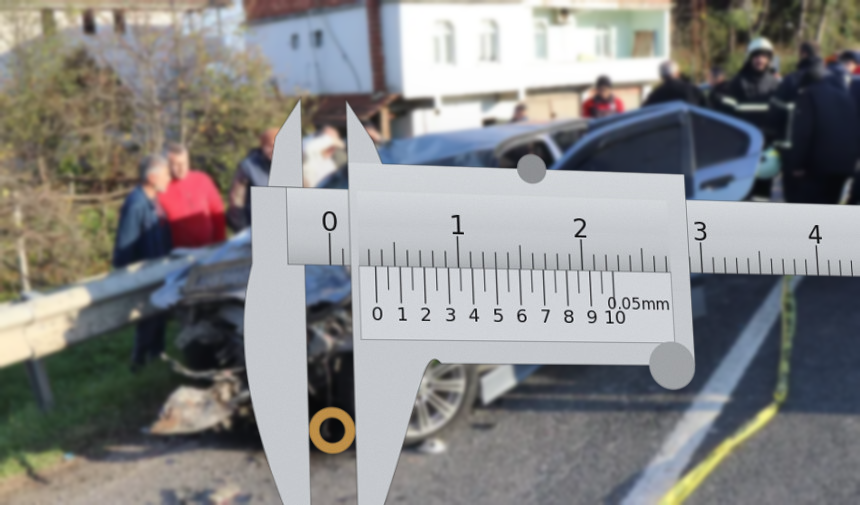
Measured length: mm 3.5
